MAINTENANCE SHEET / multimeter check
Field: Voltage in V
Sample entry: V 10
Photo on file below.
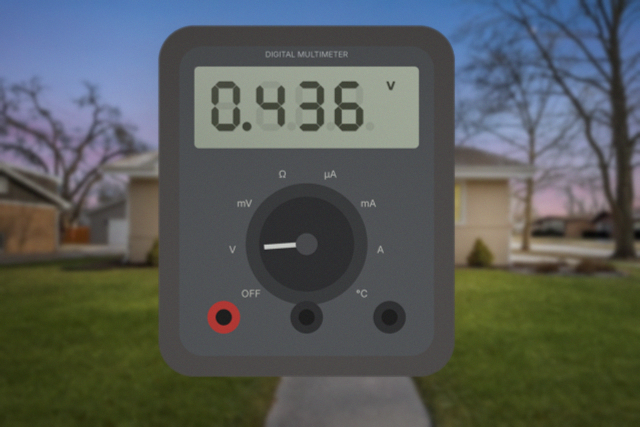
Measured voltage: V 0.436
